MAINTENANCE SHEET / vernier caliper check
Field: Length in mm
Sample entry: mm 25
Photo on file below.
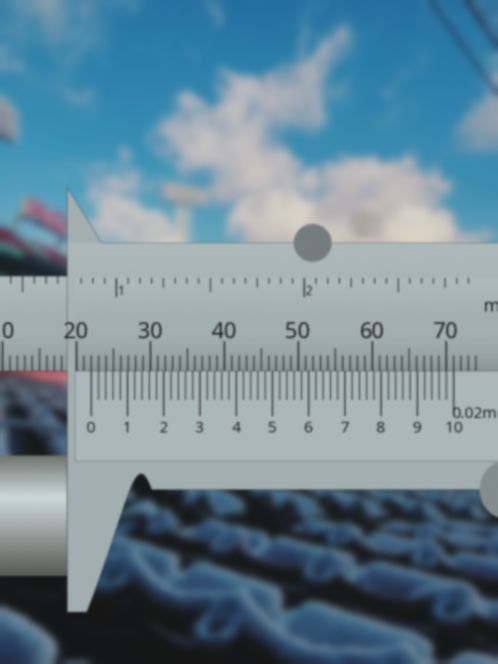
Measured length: mm 22.0
